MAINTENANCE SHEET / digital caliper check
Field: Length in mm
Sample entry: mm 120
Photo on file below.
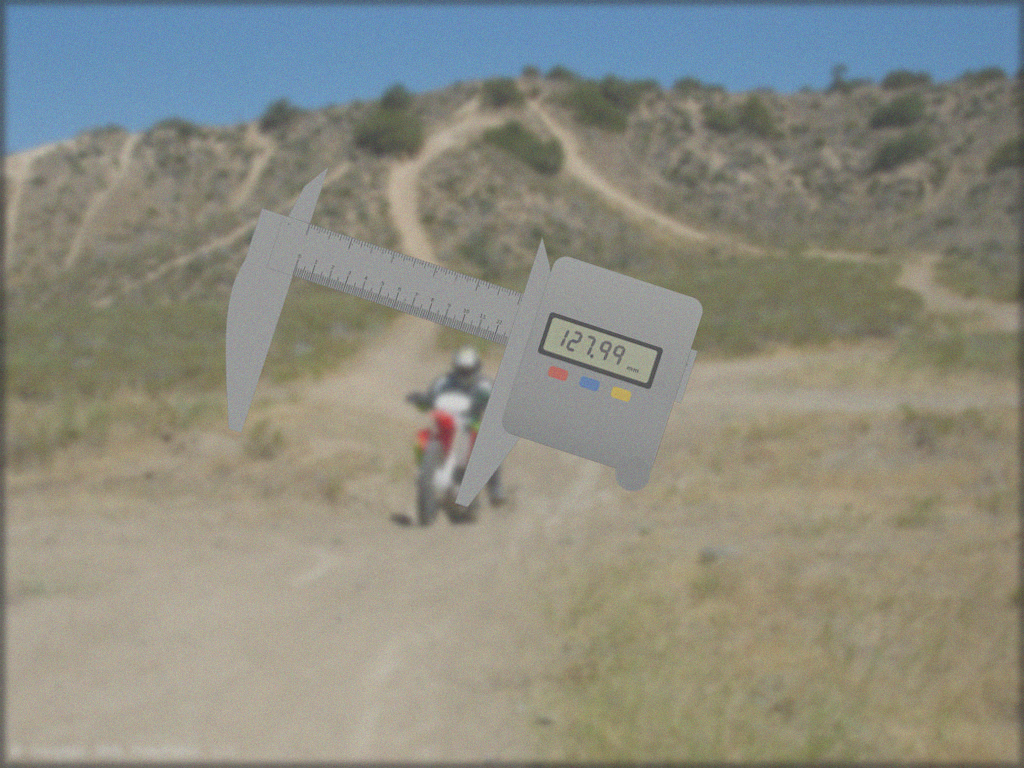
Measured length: mm 127.99
